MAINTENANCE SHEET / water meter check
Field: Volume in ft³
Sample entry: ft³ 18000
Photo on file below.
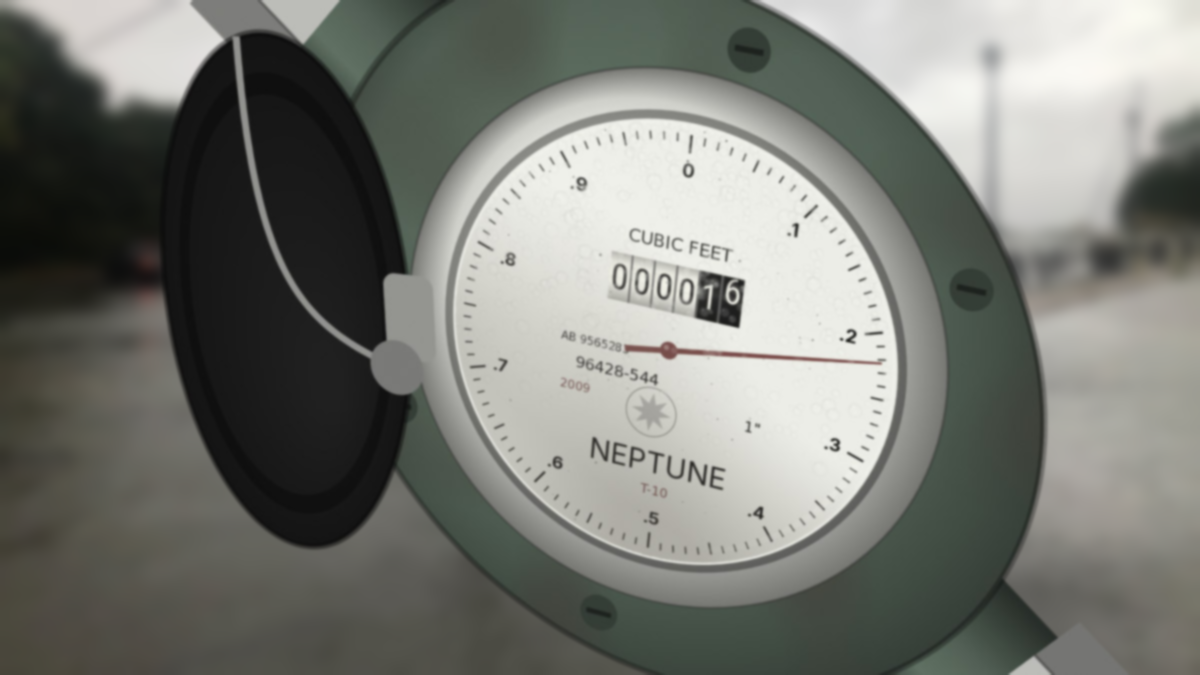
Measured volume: ft³ 16.22
